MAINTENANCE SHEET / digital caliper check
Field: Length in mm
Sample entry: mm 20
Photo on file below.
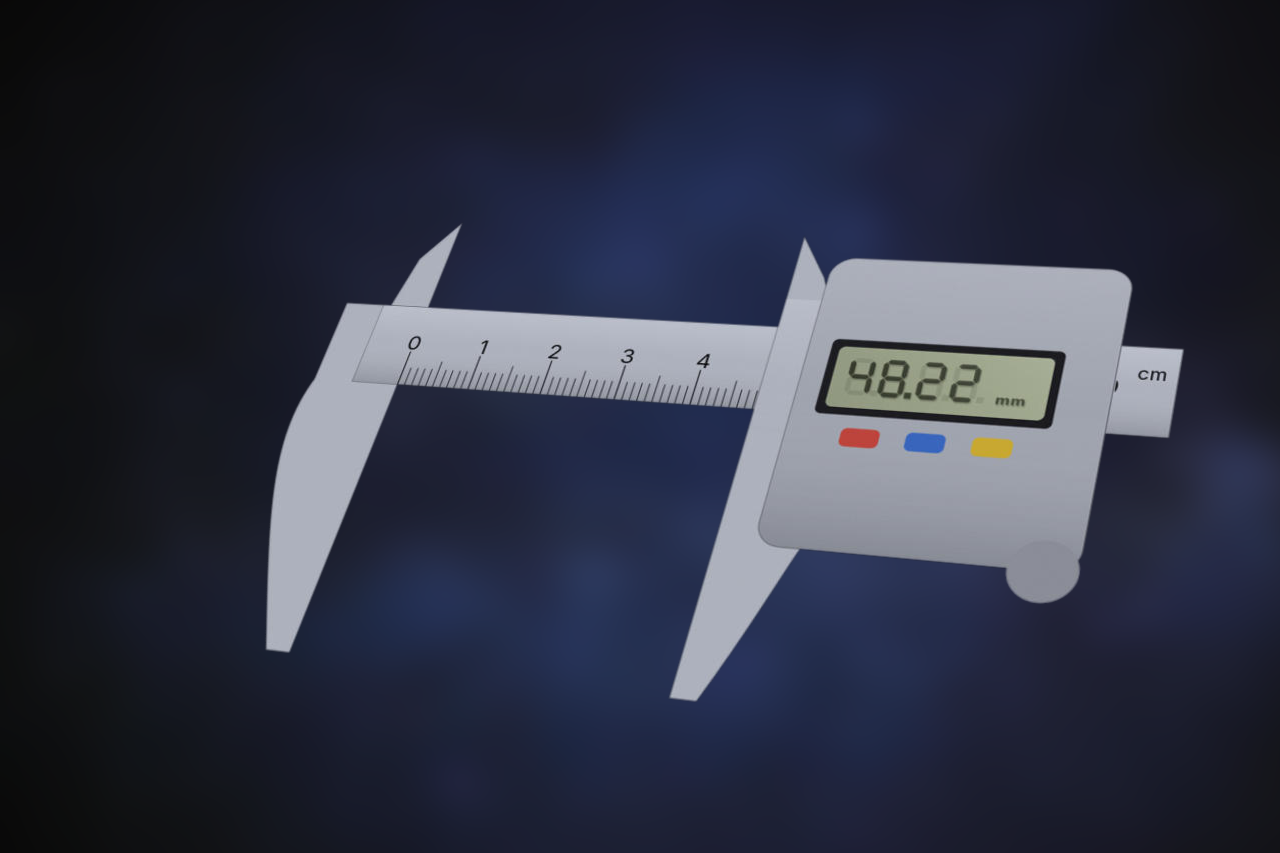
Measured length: mm 48.22
